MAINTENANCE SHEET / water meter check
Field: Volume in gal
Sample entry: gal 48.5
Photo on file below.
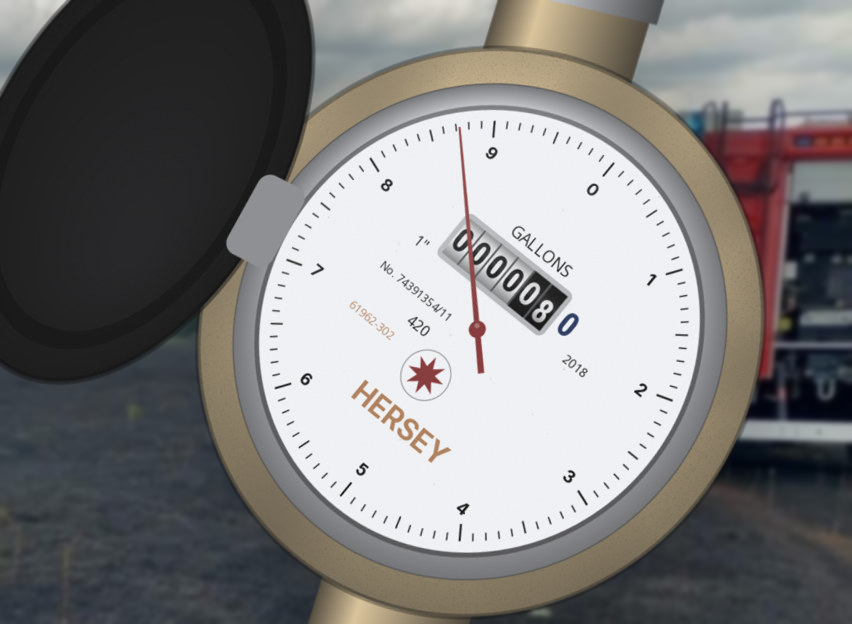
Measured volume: gal 78.7
